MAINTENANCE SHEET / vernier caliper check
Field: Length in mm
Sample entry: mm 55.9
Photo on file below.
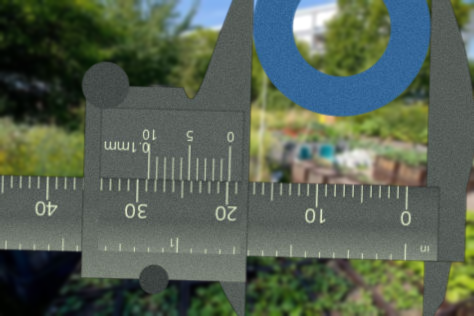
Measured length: mm 19.8
